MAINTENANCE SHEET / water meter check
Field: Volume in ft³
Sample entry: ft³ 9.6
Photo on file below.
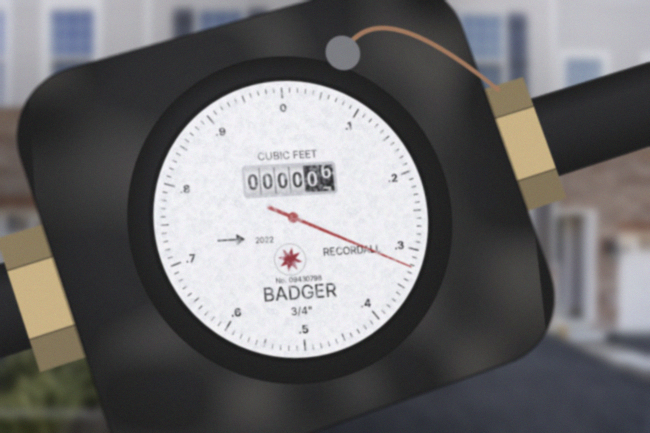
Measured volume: ft³ 6.32
